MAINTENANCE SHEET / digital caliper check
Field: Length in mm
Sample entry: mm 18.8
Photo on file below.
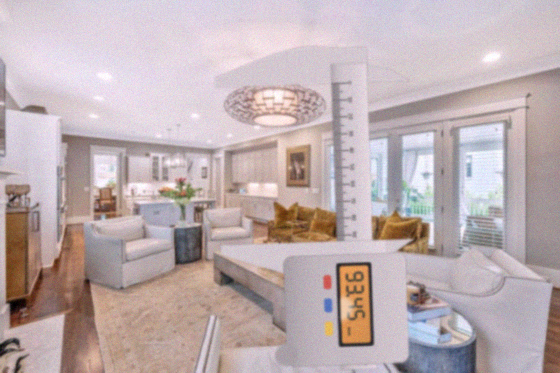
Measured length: mm 93.45
